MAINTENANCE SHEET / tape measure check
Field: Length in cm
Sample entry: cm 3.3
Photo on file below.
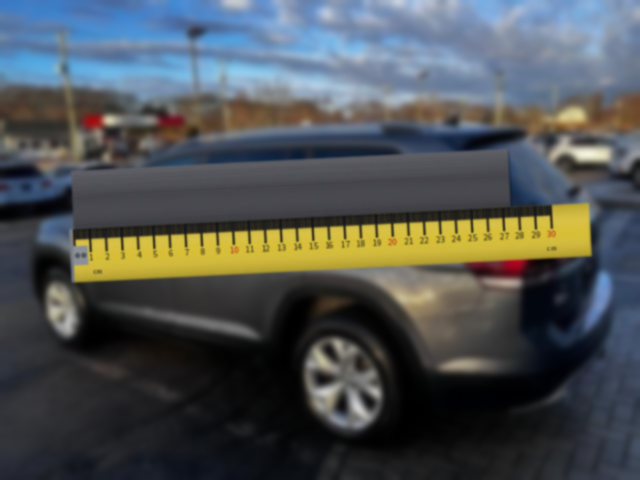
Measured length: cm 27.5
